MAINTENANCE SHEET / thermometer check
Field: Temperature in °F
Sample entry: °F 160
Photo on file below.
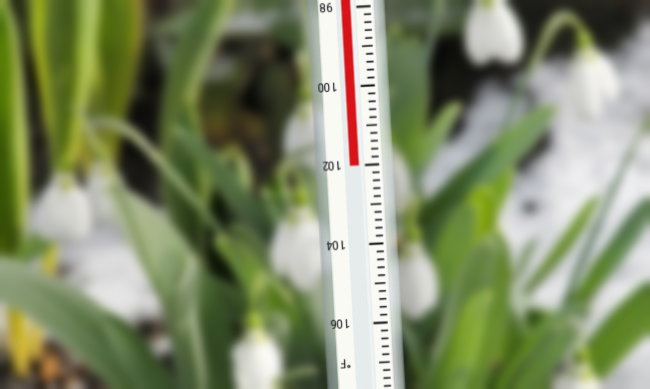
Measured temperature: °F 102
